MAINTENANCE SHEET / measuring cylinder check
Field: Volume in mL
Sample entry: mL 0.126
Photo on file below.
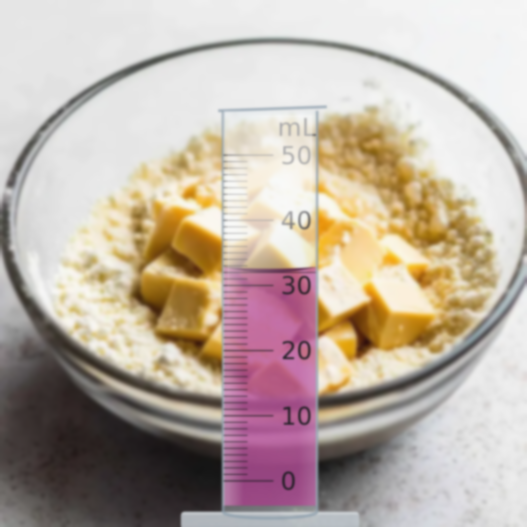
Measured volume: mL 32
